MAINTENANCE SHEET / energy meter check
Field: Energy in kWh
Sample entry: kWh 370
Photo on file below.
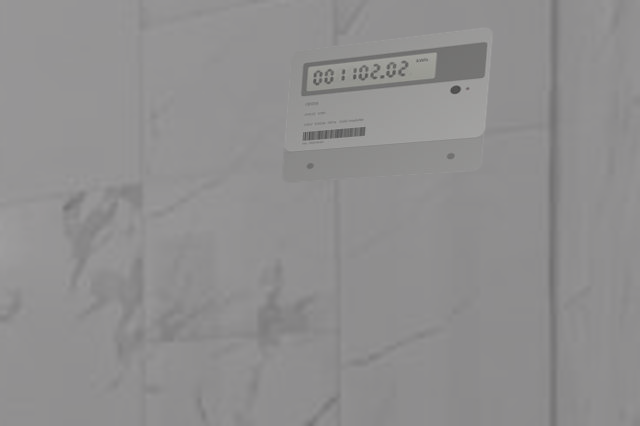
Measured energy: kWh 1102.02
